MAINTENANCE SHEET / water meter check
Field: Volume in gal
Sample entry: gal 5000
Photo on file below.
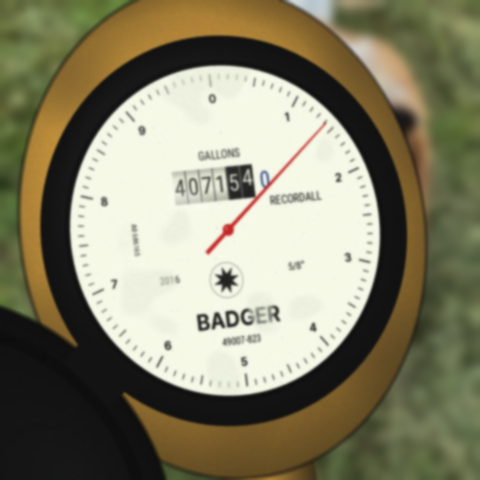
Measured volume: gal 4071541.4
